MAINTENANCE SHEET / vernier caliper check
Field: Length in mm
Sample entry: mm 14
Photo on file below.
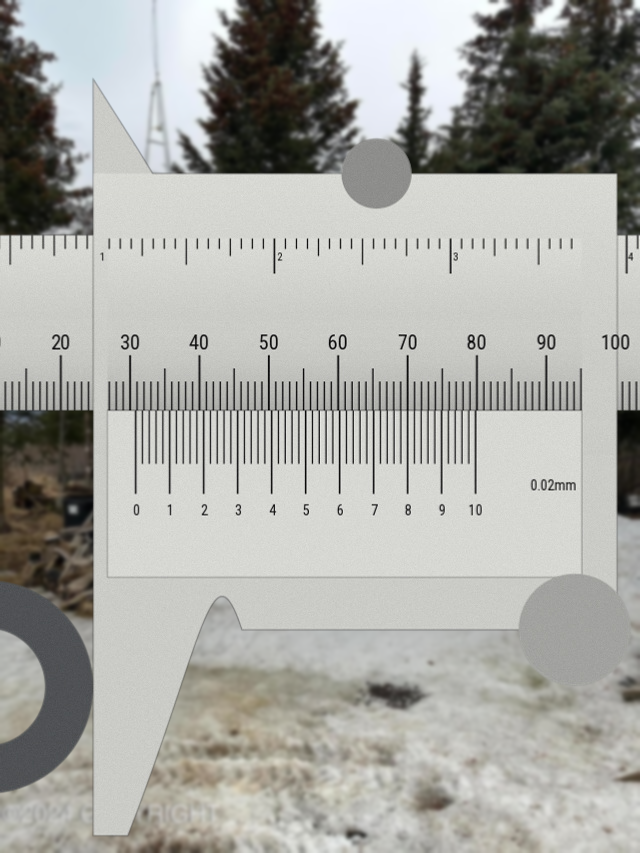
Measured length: mm 30.8
